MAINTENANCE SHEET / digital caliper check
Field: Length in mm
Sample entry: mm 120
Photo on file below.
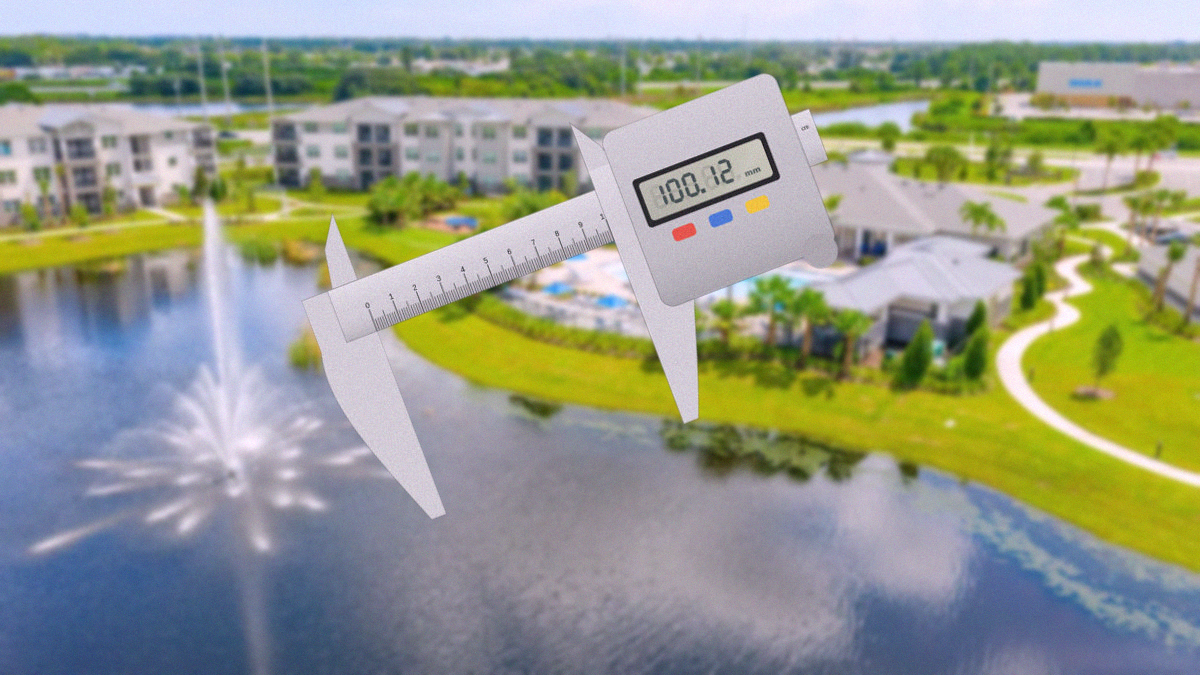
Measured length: mm 100.12
